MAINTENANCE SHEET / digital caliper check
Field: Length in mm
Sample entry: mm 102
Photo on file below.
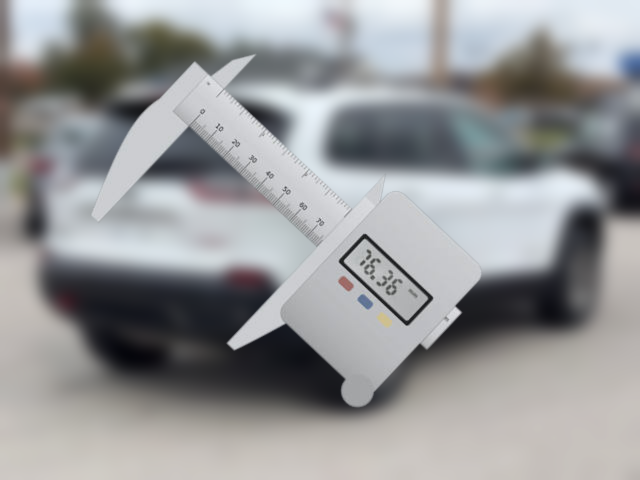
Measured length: mm 76.36
